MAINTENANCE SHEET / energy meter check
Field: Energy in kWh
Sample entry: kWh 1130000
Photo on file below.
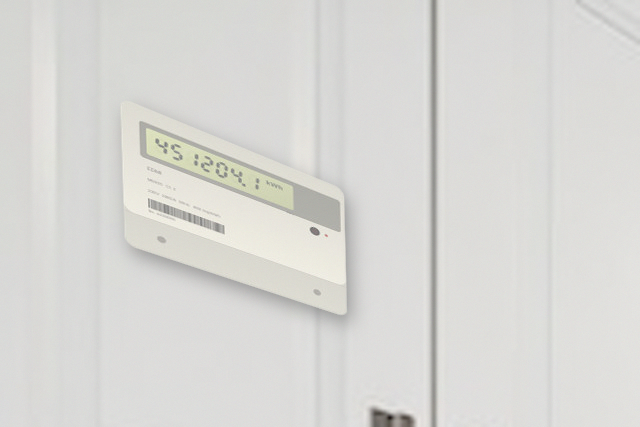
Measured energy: kWh 451204.1
